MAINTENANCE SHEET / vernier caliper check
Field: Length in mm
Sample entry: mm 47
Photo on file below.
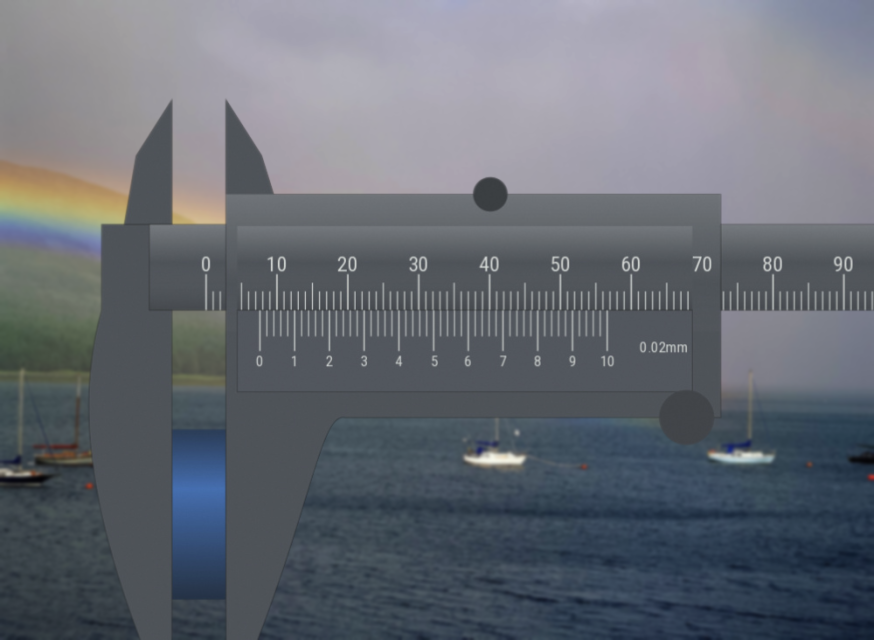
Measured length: mm 7.6
